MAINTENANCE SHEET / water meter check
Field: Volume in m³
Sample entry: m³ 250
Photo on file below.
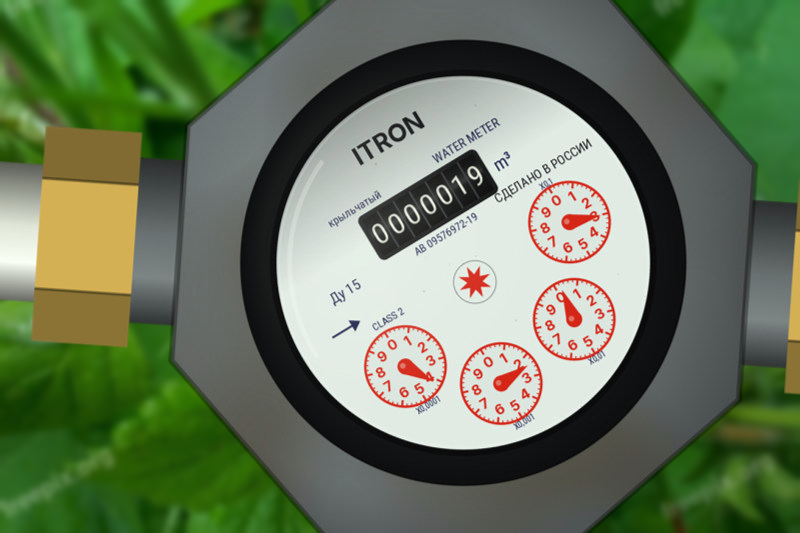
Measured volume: m³ 19.3024
